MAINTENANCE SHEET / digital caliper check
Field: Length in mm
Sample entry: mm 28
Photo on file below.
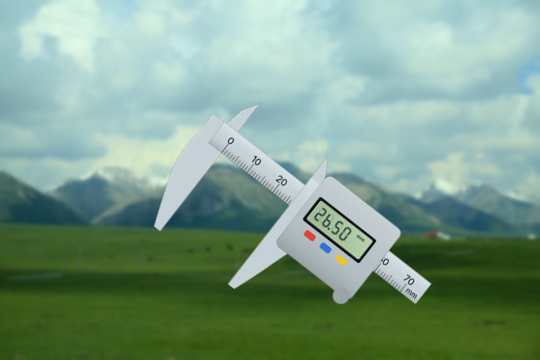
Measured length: mm 26.50
